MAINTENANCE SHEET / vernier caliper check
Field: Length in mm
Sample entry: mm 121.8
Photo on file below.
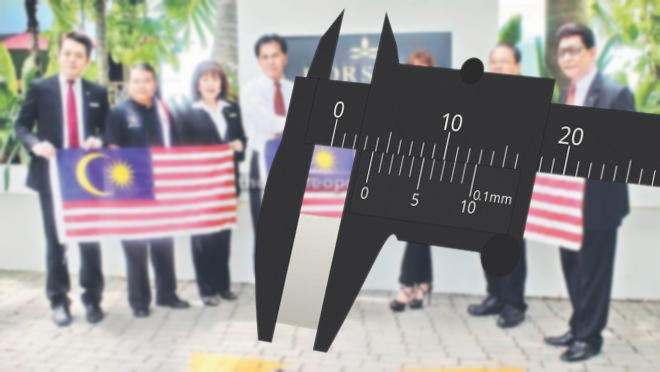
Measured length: mm 3.8
